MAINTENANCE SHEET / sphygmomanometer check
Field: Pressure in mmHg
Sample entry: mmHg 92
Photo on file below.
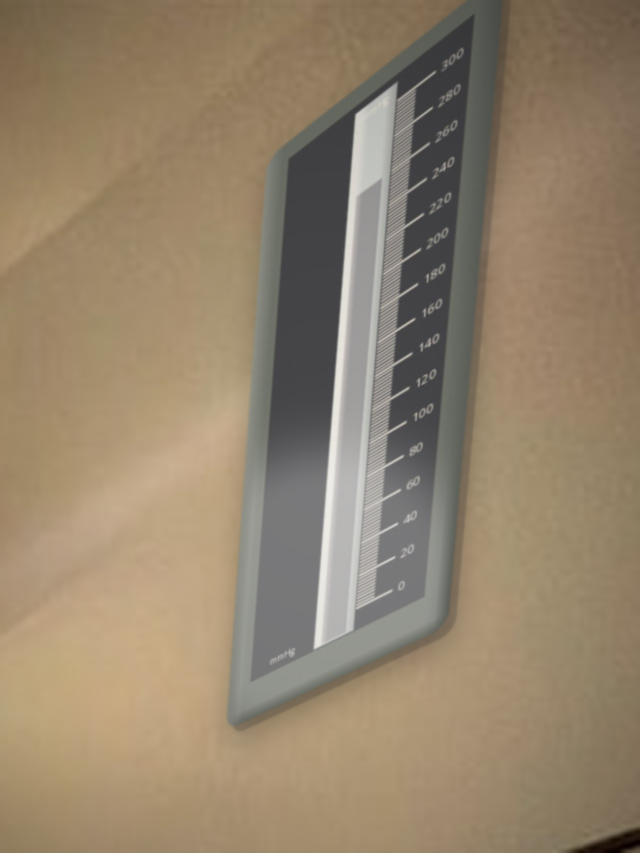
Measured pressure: mmHg 260
